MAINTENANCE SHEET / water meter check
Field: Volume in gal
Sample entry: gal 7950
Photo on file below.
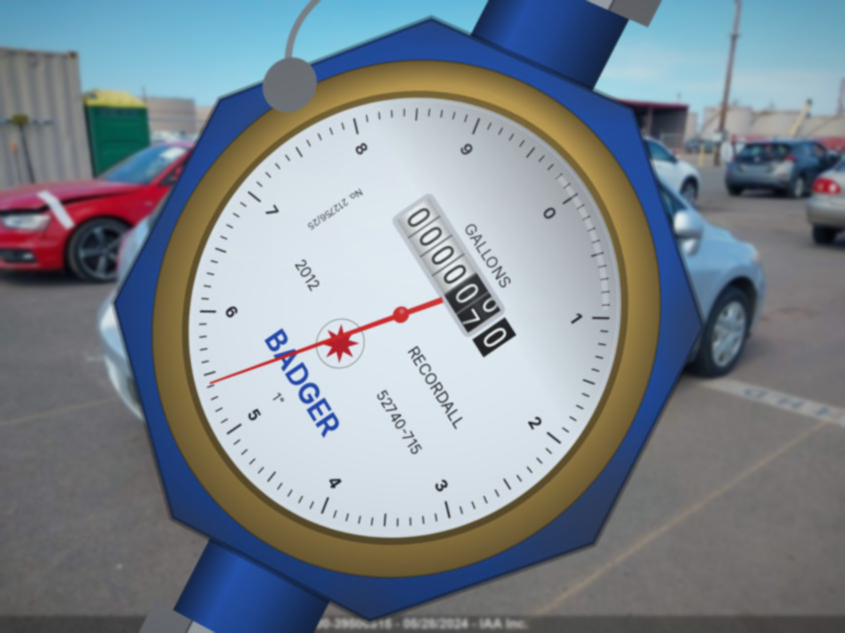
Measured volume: gal 65.4
